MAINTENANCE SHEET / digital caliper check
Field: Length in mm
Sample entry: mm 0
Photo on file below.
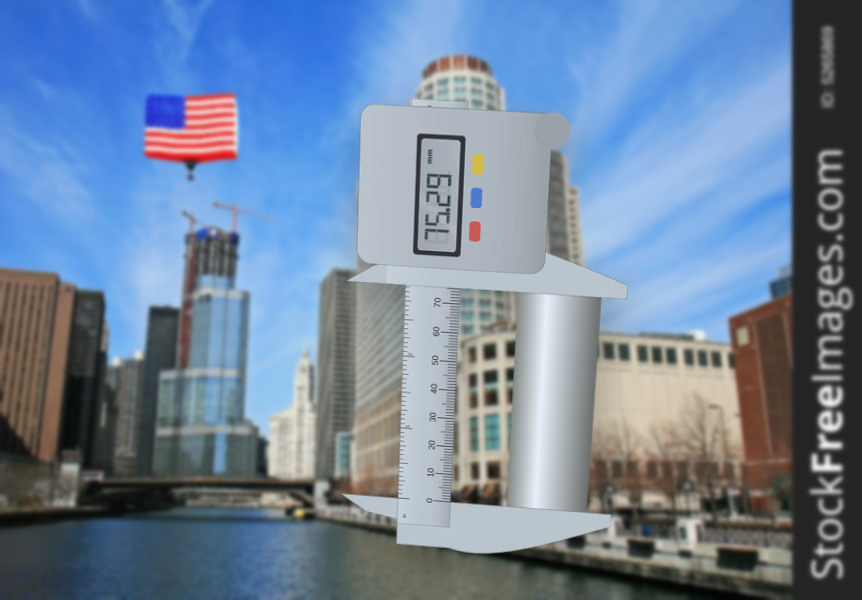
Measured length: mm 75.29
